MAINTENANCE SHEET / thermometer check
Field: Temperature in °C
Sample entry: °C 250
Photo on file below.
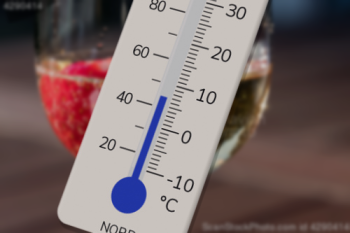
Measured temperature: °C 7
